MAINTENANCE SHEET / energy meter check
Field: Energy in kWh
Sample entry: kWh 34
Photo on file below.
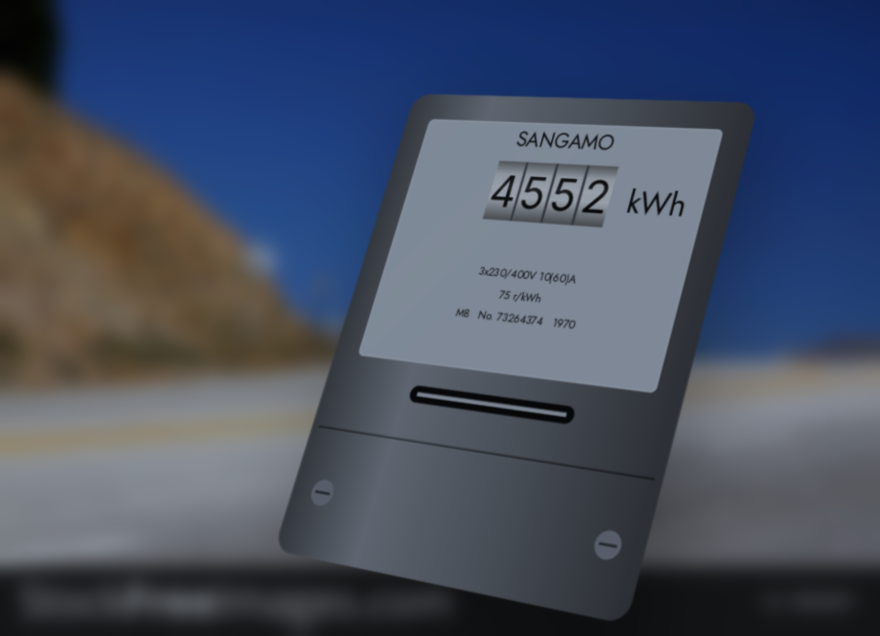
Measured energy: kWh 4552
